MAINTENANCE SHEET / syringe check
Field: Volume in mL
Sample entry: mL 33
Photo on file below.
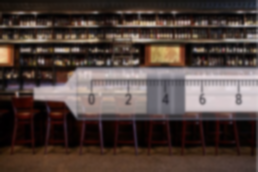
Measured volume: mL 3
